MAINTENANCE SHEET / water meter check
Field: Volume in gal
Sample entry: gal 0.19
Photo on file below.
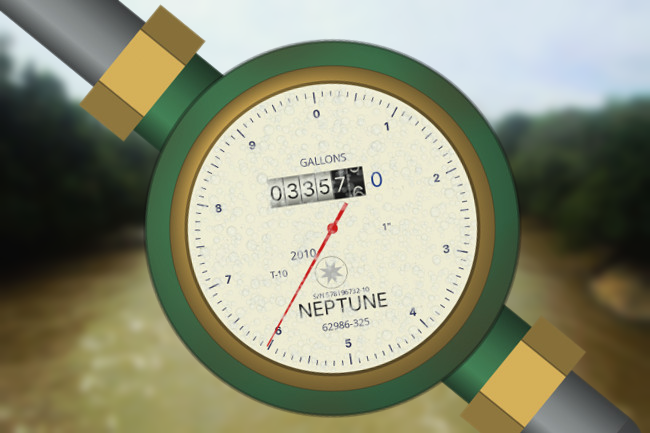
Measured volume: gal 335756.0
